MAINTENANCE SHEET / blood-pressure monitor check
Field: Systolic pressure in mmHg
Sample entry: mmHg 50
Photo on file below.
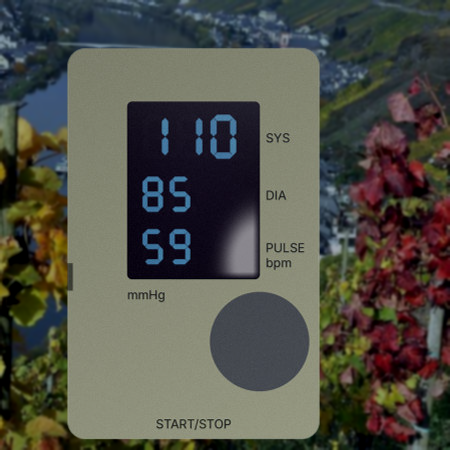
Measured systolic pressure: mmHg 110
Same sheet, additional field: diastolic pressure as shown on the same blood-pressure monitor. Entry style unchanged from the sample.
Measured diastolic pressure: mmHg 85
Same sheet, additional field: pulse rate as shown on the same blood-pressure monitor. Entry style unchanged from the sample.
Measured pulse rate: bpm 59
